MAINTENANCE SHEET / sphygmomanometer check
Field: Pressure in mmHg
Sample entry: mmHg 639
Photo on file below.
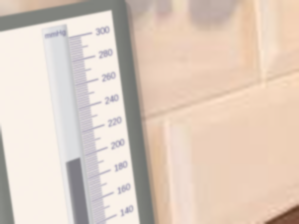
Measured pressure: mmHg 200
